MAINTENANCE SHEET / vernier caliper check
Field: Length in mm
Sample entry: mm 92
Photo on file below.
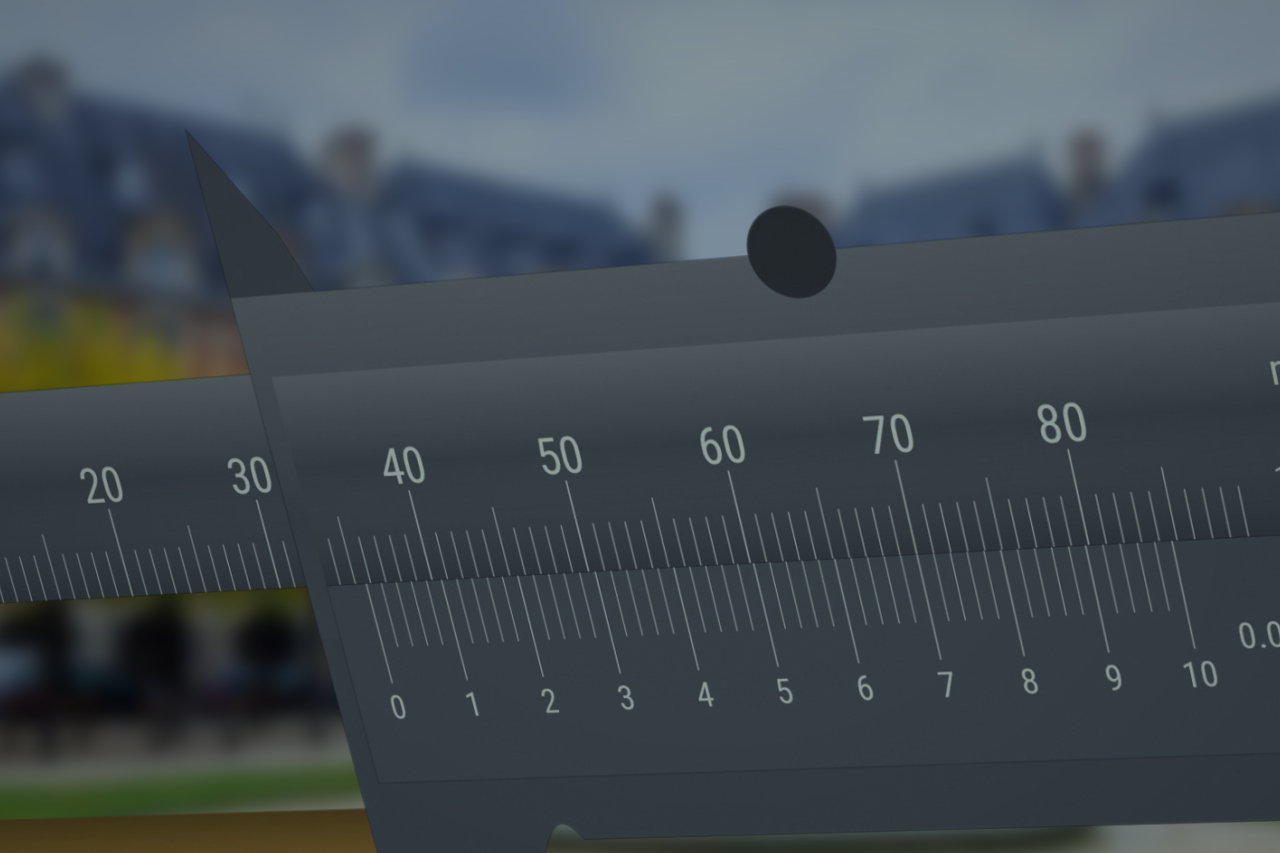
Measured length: mm 35.7
